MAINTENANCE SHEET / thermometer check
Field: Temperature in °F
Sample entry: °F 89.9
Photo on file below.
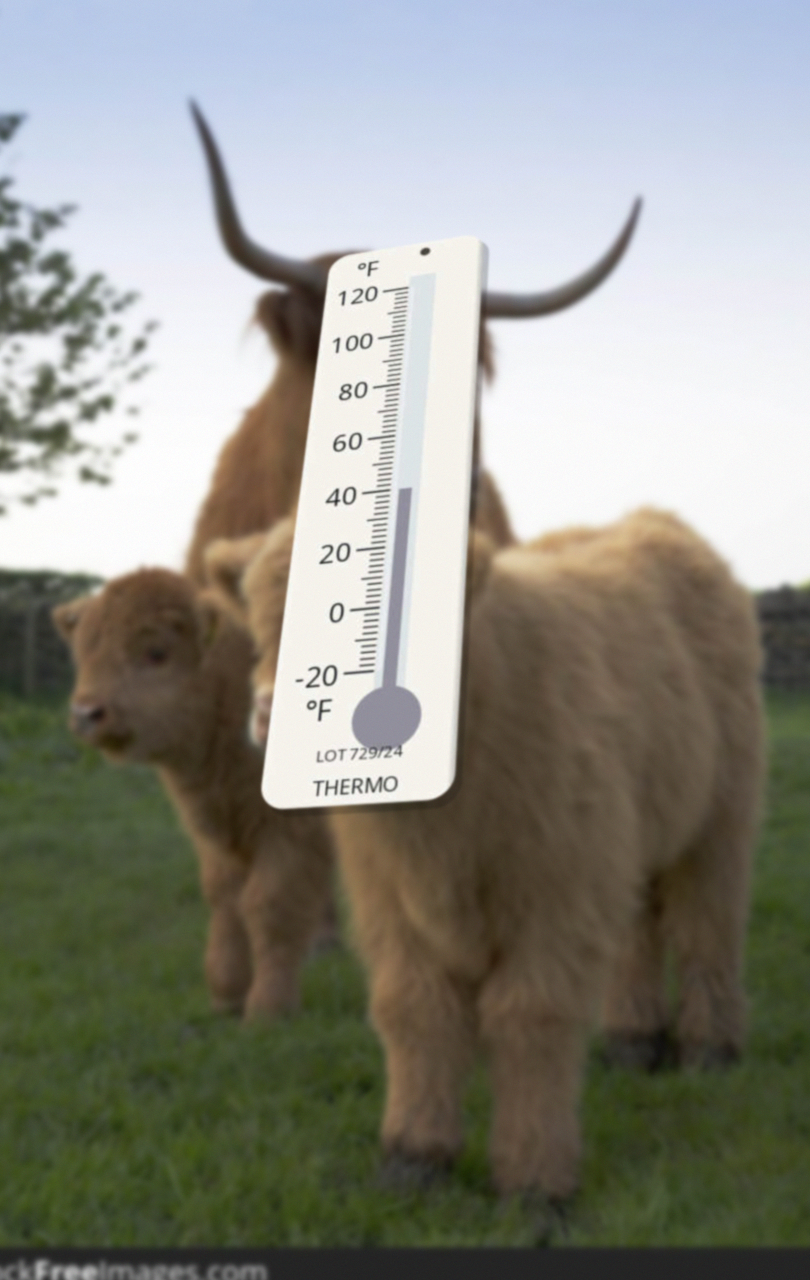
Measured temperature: °F 40
